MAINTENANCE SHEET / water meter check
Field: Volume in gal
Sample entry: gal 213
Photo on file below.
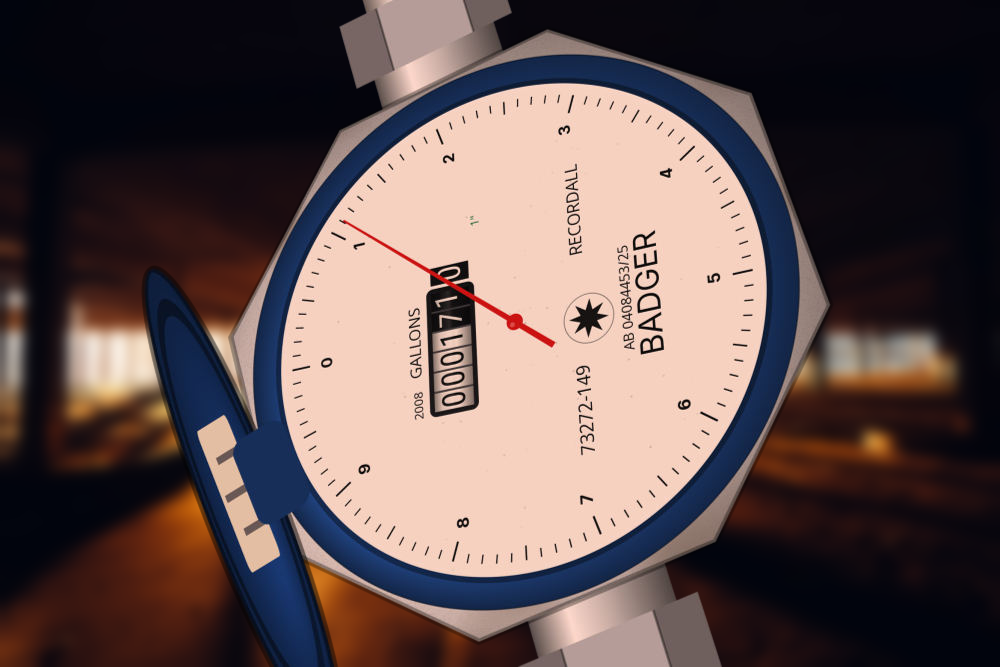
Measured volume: gal 1711.1
